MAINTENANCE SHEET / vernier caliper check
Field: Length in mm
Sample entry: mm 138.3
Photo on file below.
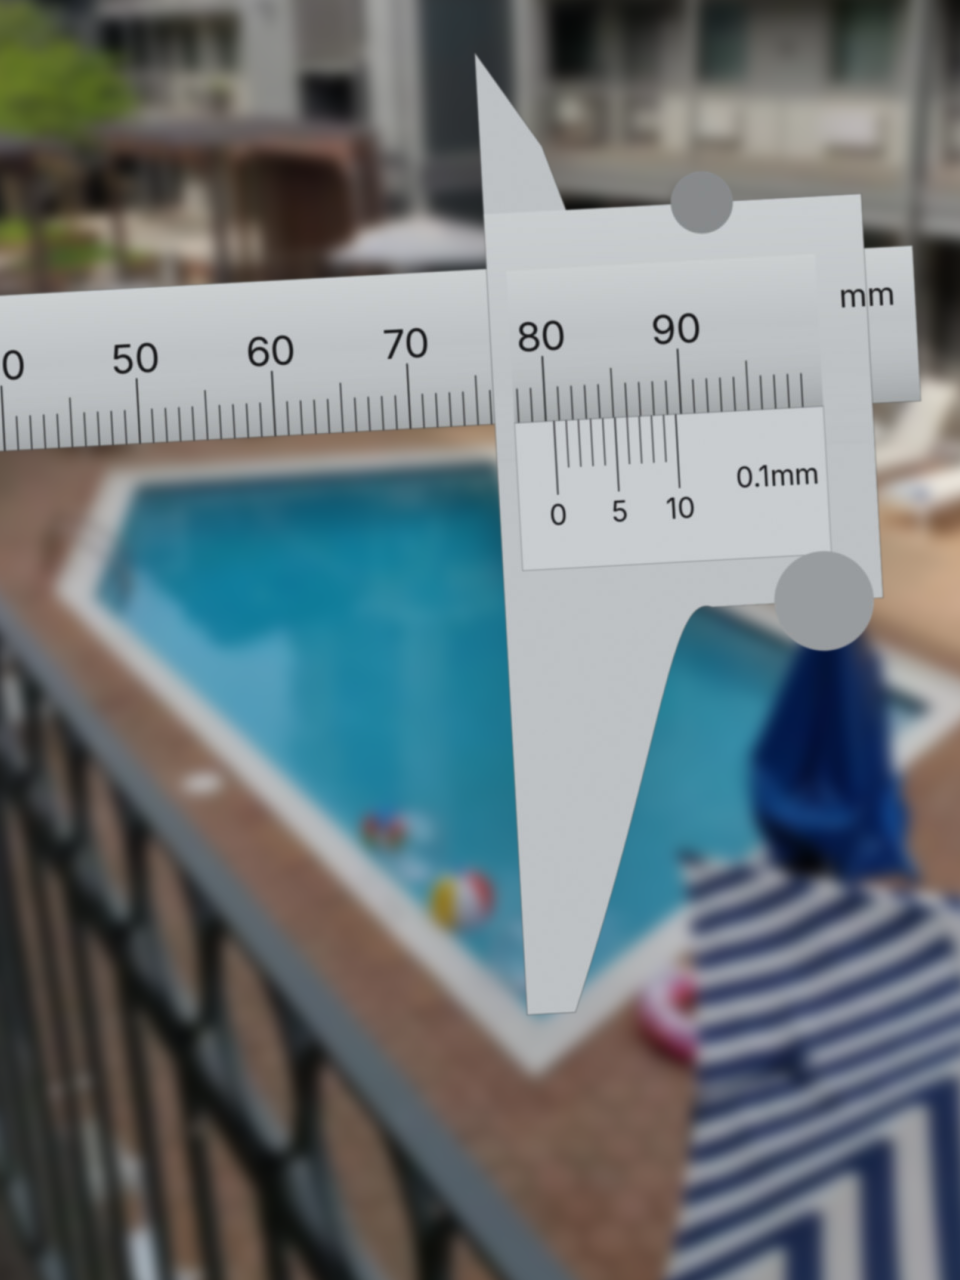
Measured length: mm 80.6
